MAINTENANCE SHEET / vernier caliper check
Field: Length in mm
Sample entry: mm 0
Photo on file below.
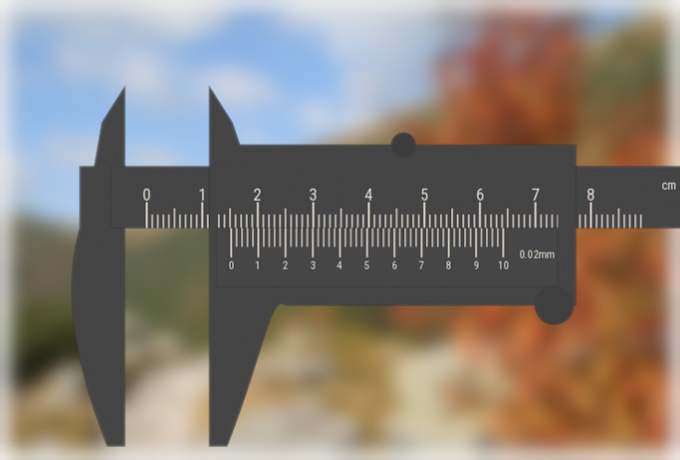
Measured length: mm 15.2
